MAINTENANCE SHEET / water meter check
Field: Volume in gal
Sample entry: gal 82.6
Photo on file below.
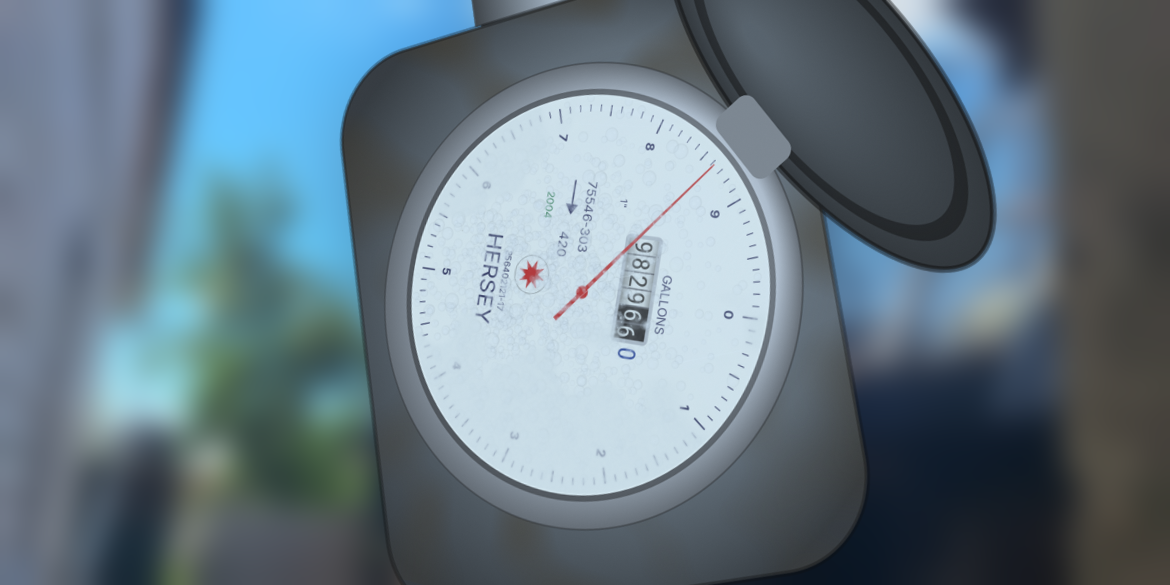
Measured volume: gal 9829658.6
